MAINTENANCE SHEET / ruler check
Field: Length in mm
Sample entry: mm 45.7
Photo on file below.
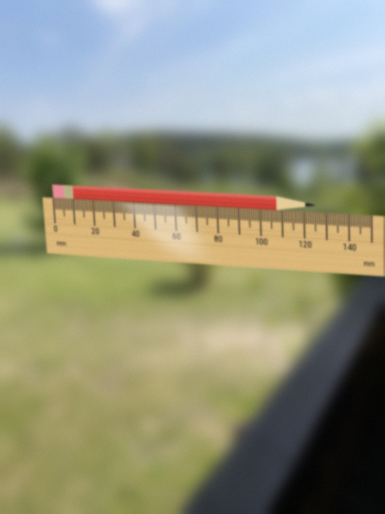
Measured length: mm 125
